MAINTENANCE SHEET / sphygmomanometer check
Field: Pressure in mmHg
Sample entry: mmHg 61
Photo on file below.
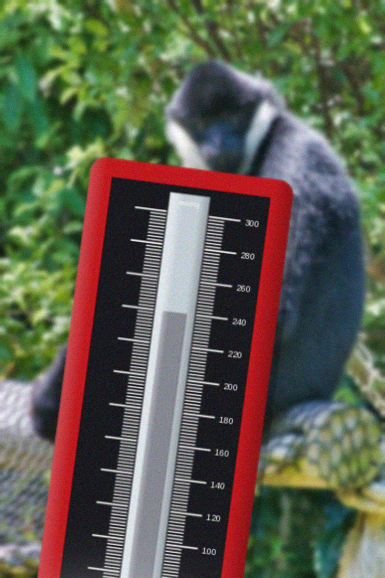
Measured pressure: mmHg 240
